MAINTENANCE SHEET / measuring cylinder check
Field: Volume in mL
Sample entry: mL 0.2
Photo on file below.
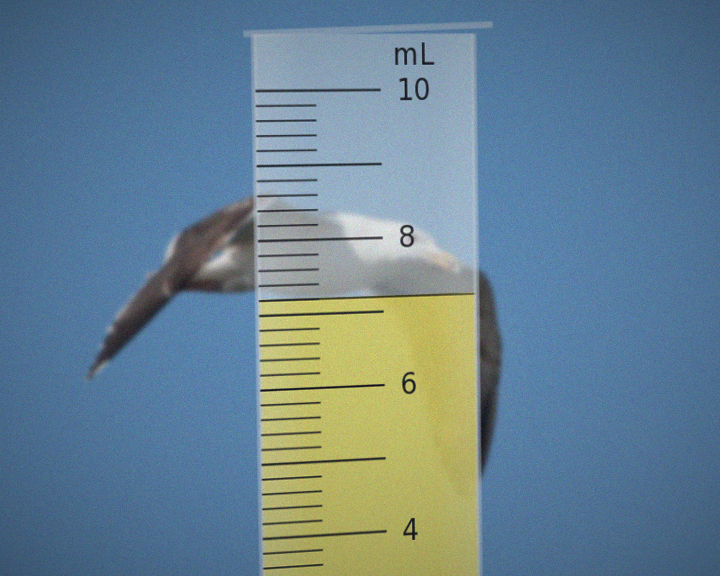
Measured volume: mL 7.2
